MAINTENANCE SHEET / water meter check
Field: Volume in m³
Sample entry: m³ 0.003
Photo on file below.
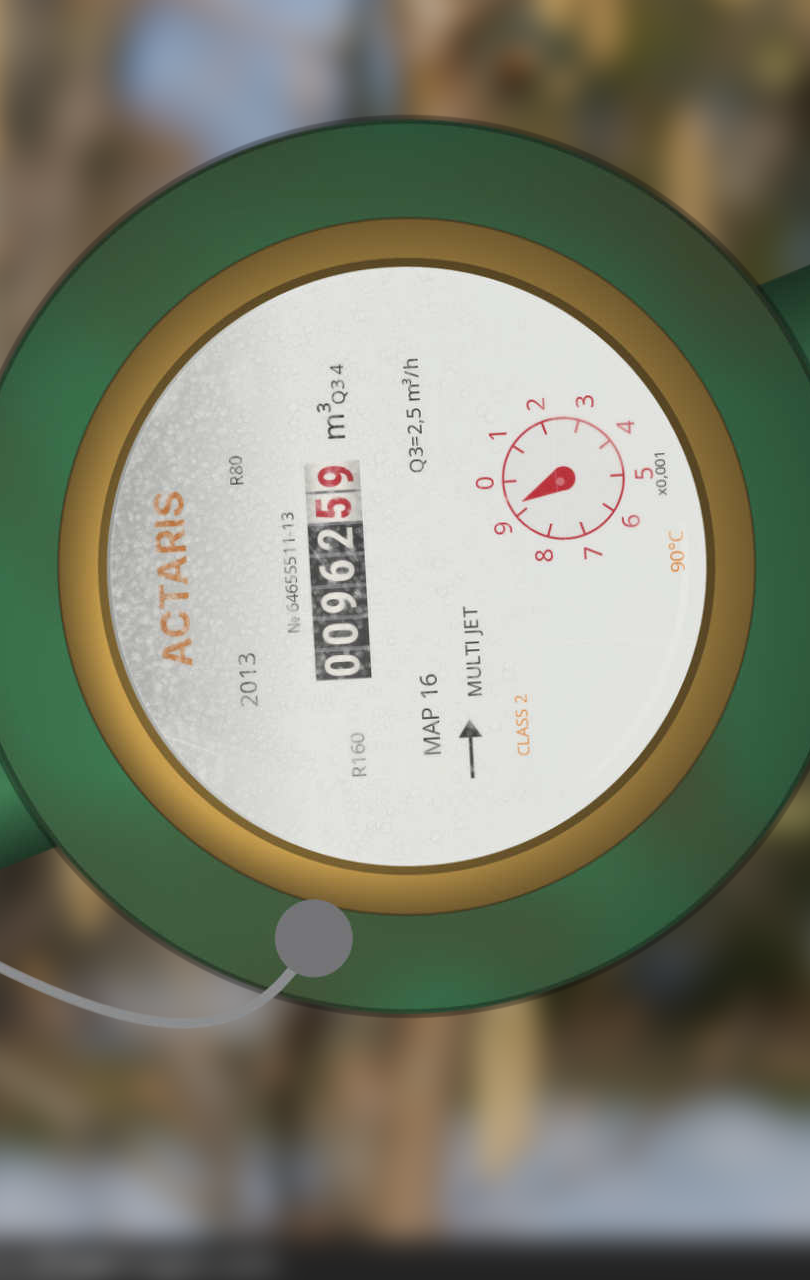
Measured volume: m³ 962.589
